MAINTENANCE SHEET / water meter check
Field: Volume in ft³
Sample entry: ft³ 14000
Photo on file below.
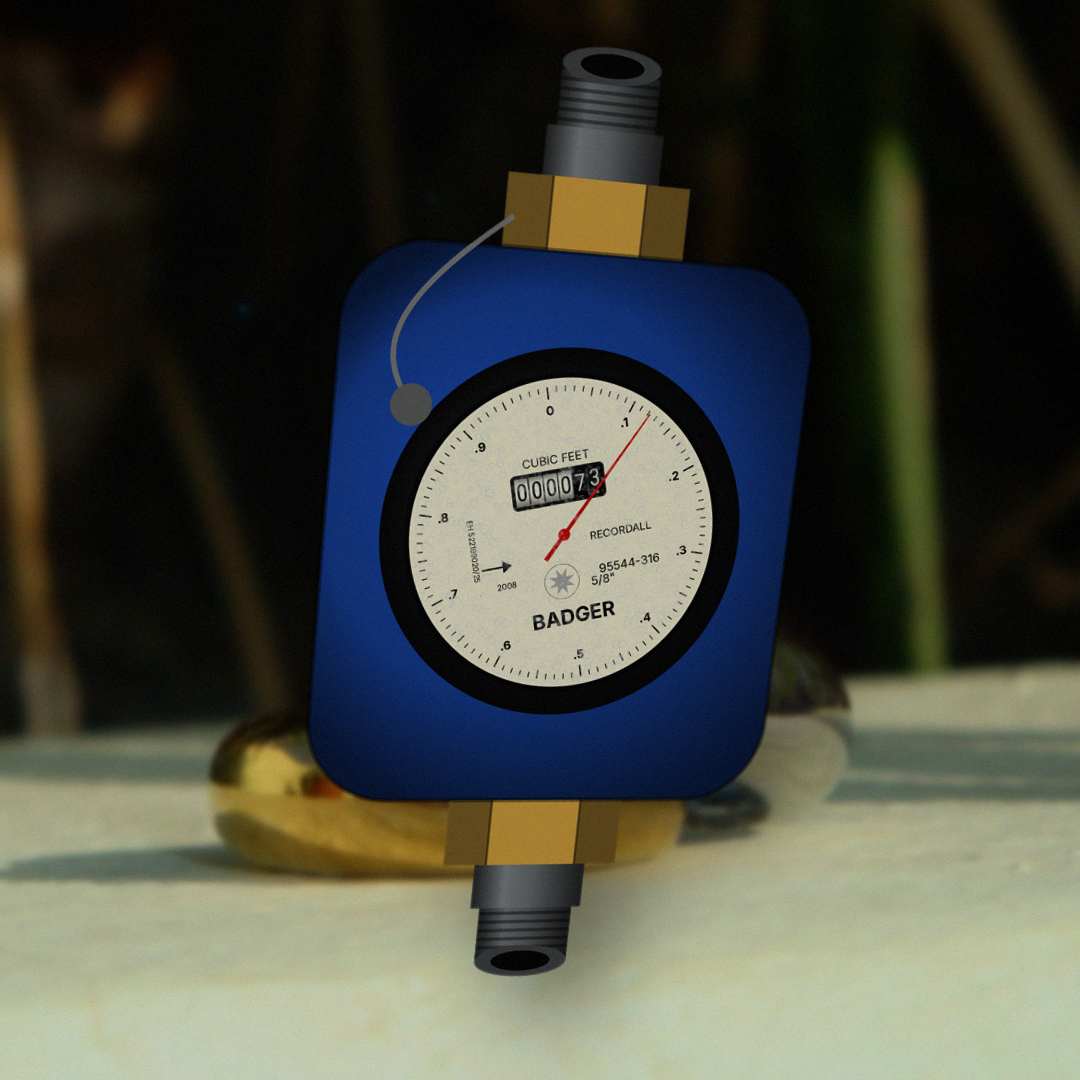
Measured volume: ft³ 73.12
